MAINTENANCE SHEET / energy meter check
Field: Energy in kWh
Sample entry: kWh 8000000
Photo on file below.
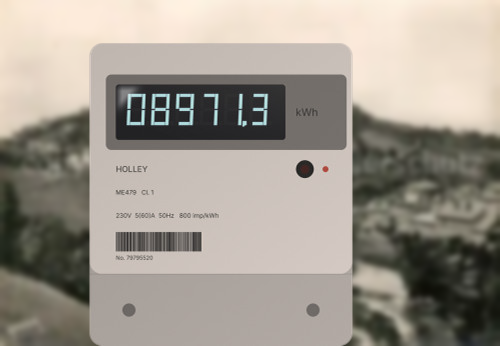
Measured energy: kWh 8971.3
